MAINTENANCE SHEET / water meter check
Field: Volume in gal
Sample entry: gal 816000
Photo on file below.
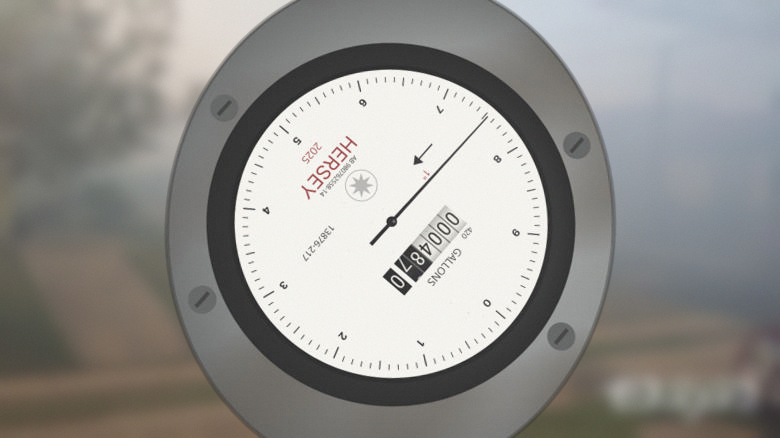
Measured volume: gal 4867.5
